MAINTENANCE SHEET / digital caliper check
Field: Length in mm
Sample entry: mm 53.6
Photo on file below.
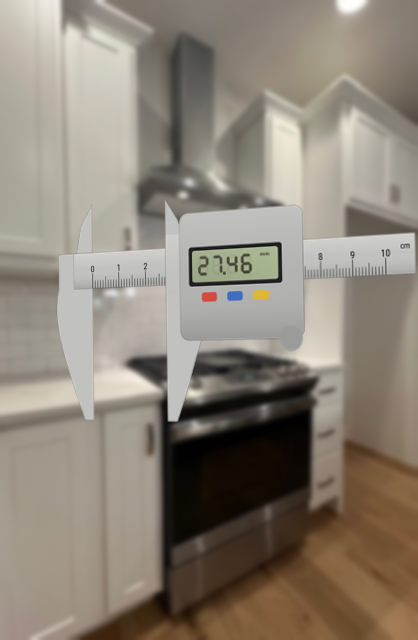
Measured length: mm 27.46
